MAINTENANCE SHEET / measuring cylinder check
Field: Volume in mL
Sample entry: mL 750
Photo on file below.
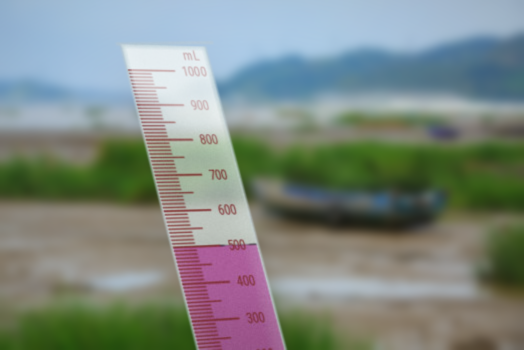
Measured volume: mL 500
